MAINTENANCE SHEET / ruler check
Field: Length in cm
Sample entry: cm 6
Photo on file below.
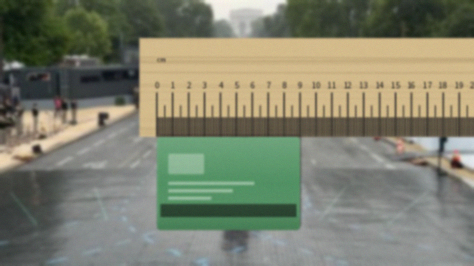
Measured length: cm 9
